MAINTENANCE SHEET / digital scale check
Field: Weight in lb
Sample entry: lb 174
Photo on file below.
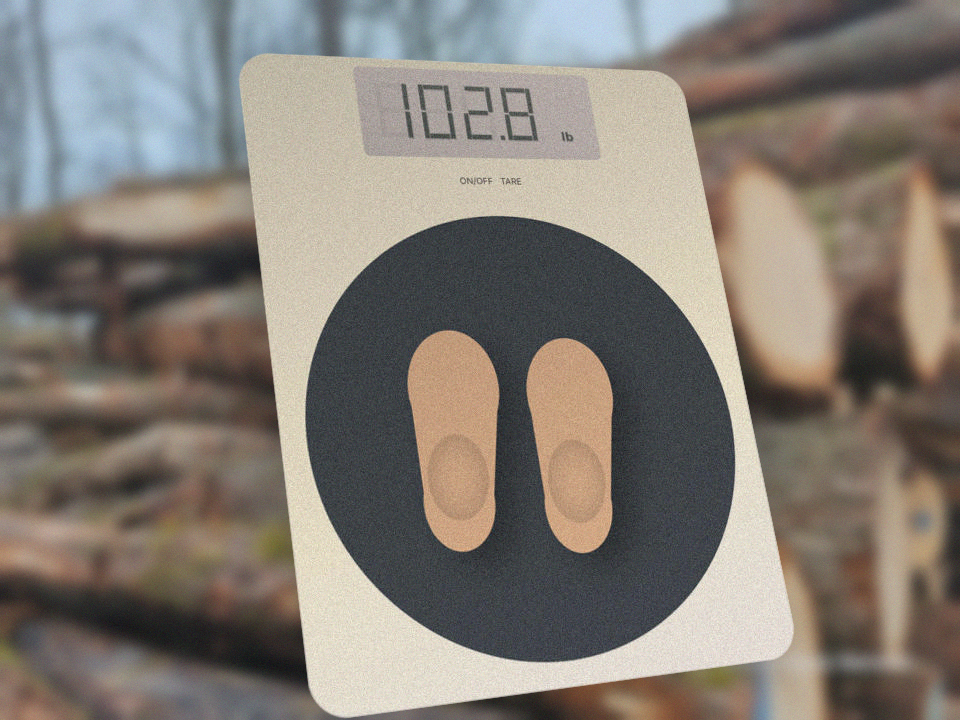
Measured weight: lb 102.8
